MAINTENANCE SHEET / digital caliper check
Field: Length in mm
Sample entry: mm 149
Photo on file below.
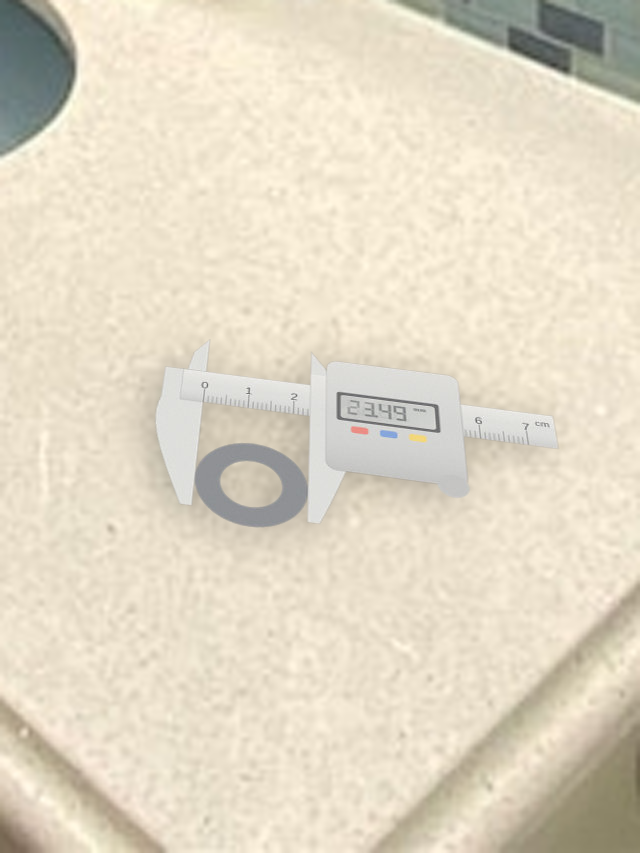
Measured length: mm 23.49
